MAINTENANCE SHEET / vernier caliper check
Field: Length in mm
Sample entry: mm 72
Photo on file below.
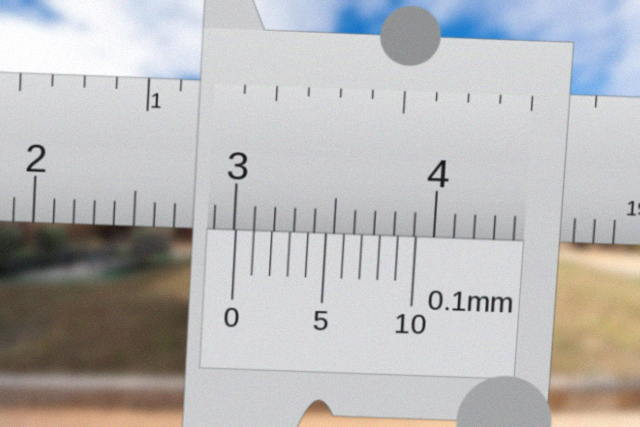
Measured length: mm 30.1
